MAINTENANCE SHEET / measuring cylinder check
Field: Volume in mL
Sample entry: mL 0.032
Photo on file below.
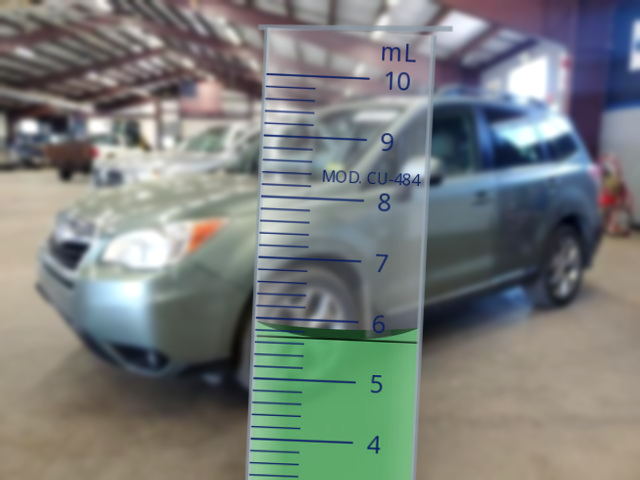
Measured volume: mL 5.7
